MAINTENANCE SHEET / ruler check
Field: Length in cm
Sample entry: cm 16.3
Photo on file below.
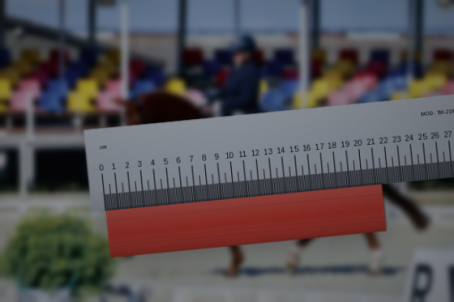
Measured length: cm 21.5
